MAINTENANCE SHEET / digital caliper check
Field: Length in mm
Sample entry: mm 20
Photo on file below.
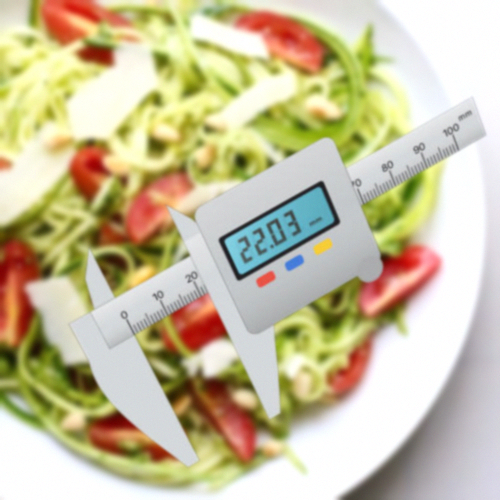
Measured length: mm 22.03
